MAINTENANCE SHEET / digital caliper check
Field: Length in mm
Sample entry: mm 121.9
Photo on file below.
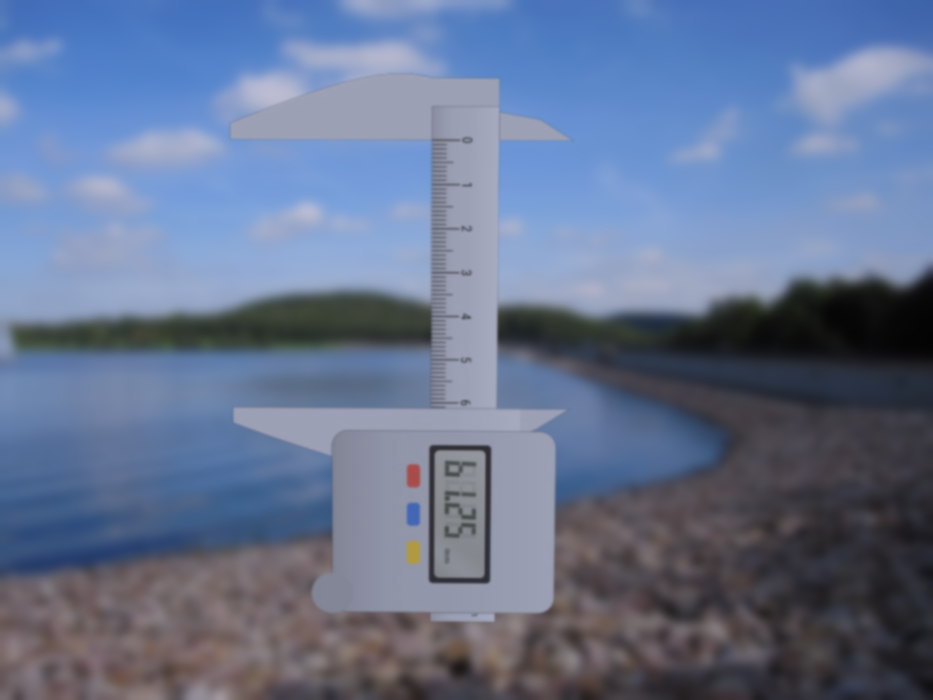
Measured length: mm 61.25
